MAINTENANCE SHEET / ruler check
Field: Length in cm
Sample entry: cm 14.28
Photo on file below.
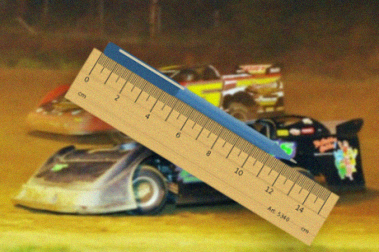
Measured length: cm 12.5
